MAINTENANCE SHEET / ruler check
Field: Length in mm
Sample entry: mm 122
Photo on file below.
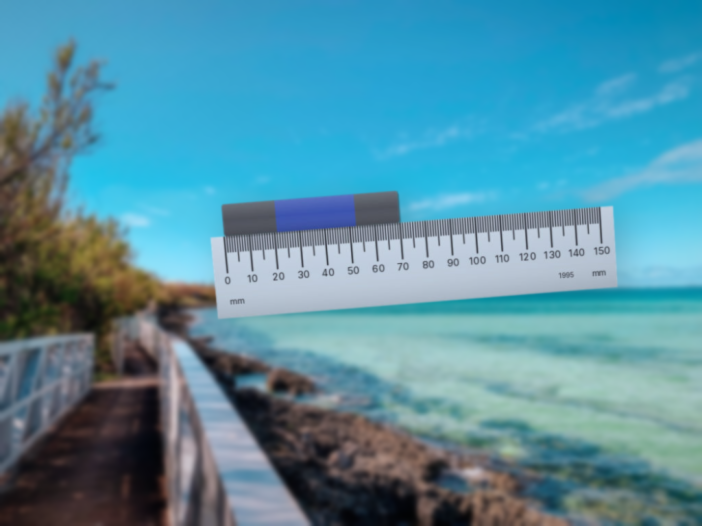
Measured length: mm 70
